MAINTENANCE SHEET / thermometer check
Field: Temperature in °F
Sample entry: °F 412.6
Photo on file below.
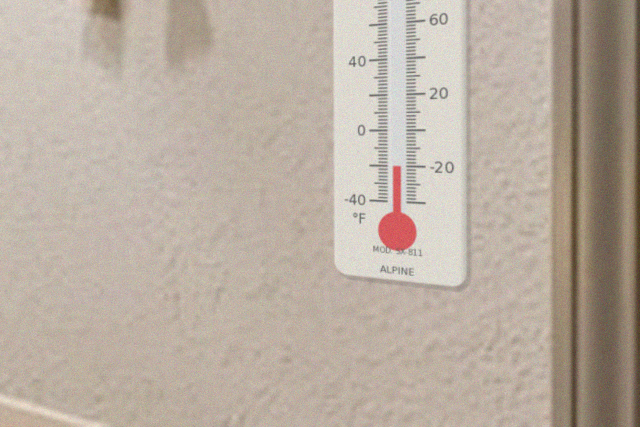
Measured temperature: °F -20
